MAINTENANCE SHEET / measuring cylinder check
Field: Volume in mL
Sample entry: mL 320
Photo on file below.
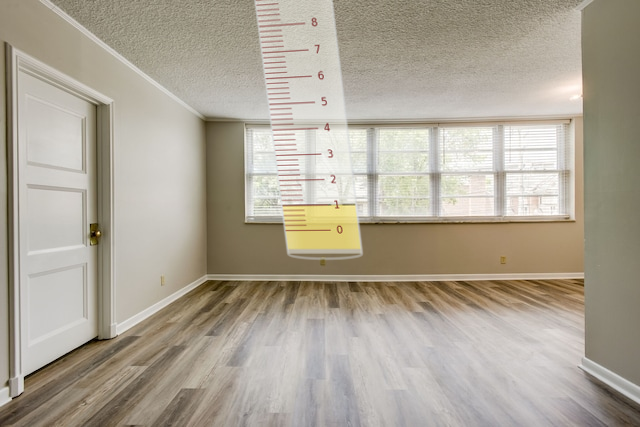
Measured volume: mL 1
